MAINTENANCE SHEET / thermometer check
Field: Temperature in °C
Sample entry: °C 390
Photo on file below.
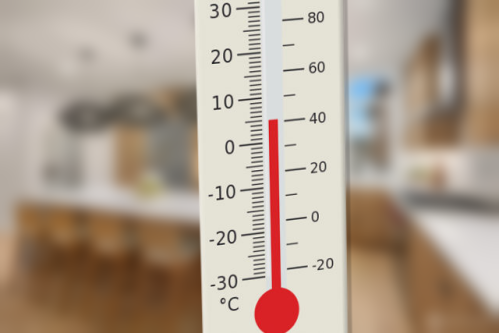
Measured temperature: °C 5
